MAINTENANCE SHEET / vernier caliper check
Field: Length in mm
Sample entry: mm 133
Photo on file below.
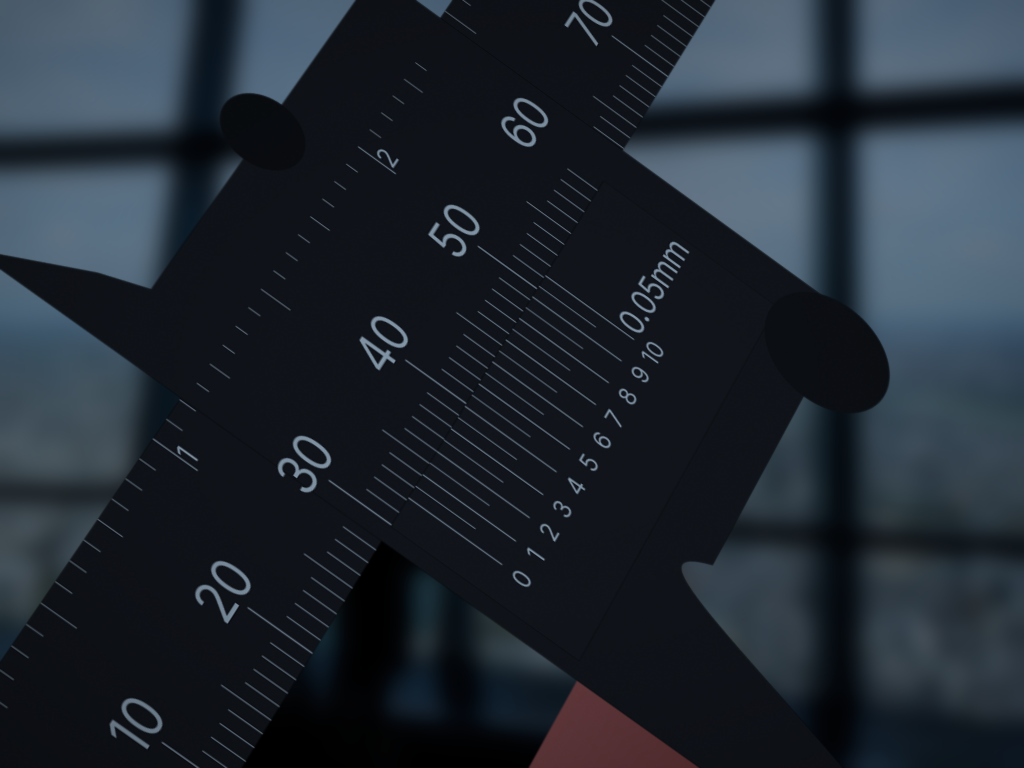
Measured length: mm 32.2
